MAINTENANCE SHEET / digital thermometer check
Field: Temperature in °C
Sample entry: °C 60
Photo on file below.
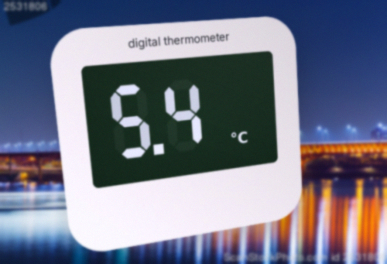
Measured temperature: °C 5.4
